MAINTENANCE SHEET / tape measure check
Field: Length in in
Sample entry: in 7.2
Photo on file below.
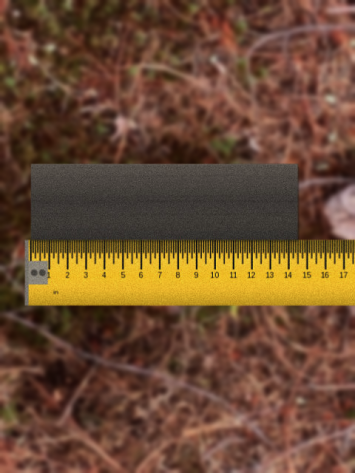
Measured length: in 14.5
